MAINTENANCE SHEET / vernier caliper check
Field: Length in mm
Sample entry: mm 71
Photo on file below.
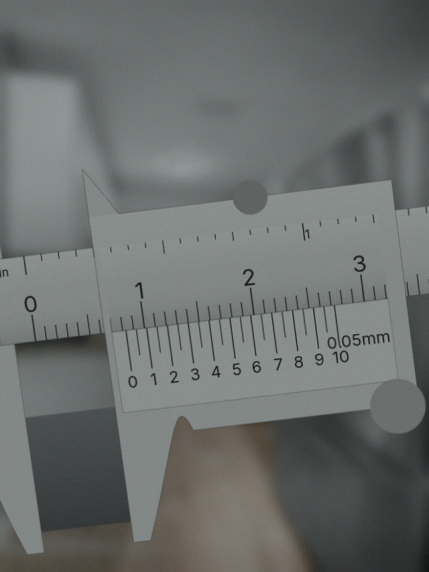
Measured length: mm 8.3
